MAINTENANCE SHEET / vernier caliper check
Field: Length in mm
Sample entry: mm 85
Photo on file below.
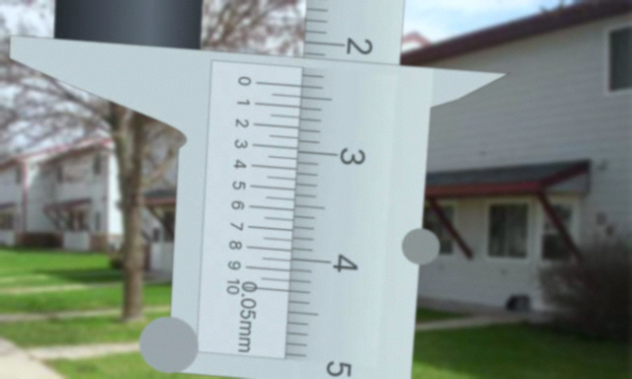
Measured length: mm 24.0
